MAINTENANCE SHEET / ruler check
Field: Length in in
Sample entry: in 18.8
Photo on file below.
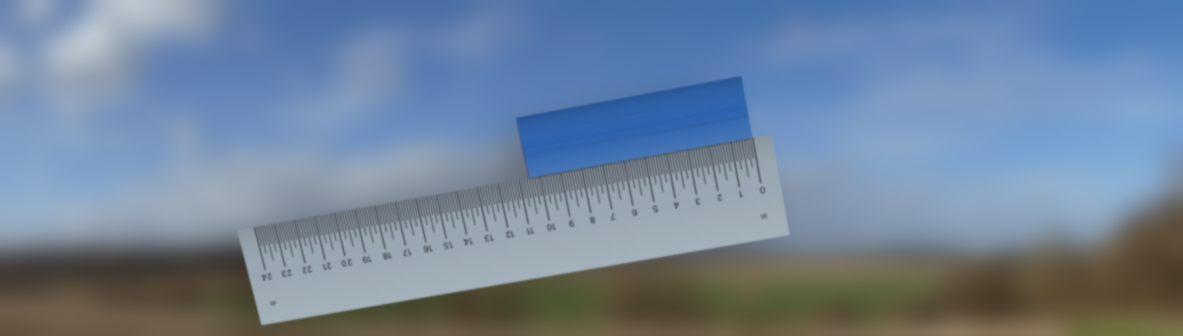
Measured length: in 10.5
